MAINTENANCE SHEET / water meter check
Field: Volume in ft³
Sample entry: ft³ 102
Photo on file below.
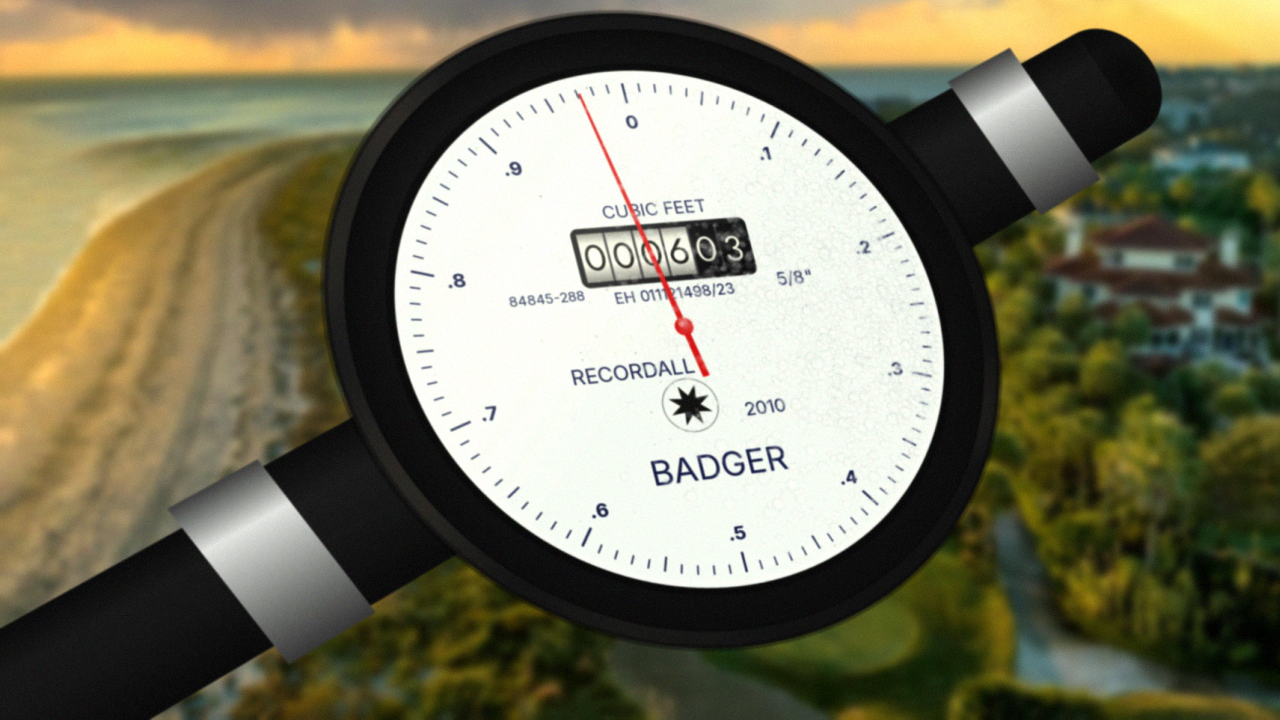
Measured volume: ft³ 602.97
